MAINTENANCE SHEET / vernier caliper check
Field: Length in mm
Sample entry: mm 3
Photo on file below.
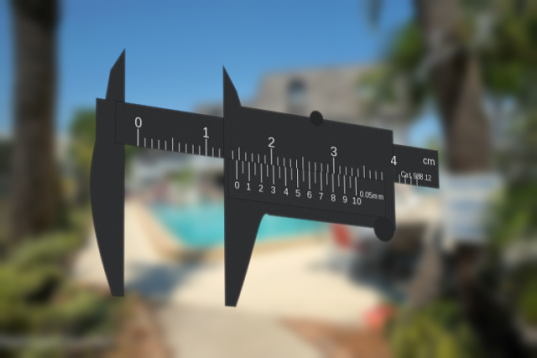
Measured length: mm 14.6
